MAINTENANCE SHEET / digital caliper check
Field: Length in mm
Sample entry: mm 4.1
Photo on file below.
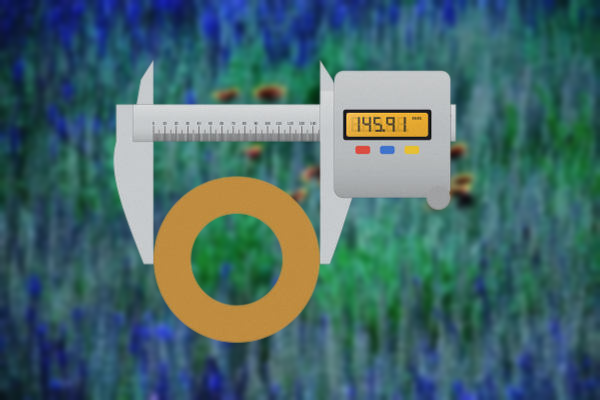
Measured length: mm 145.91
